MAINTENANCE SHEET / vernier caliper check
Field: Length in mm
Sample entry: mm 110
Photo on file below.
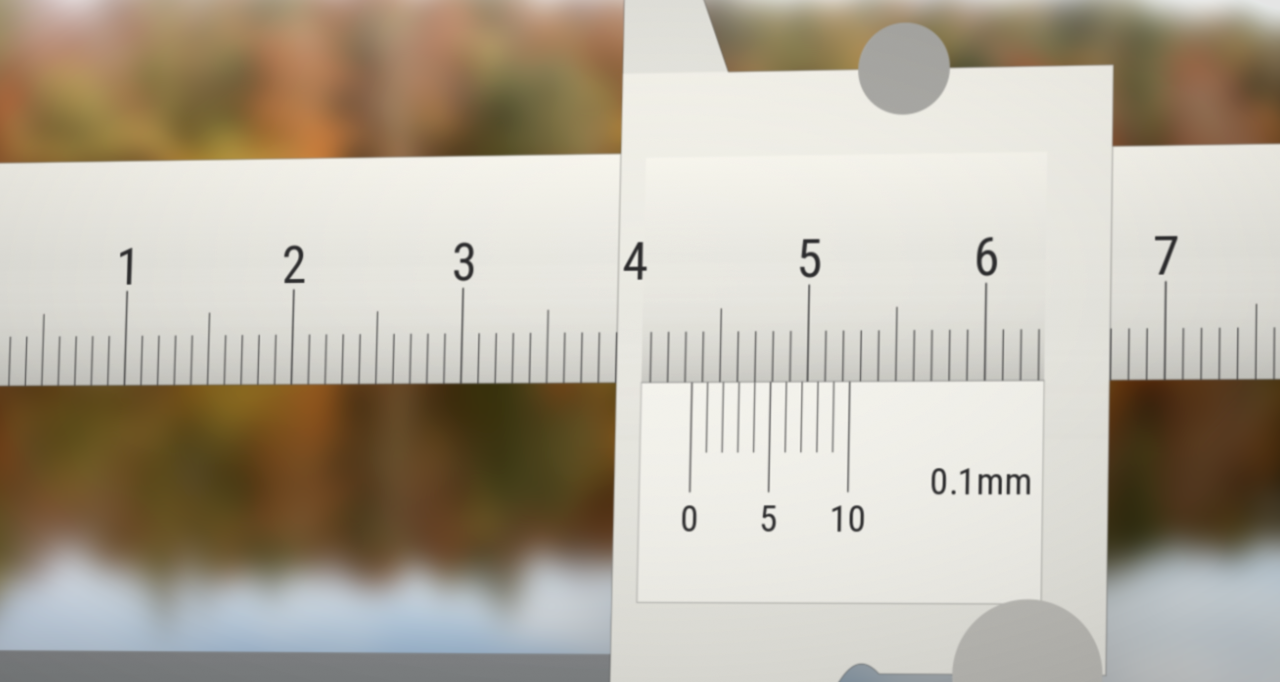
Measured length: mm 43.4
